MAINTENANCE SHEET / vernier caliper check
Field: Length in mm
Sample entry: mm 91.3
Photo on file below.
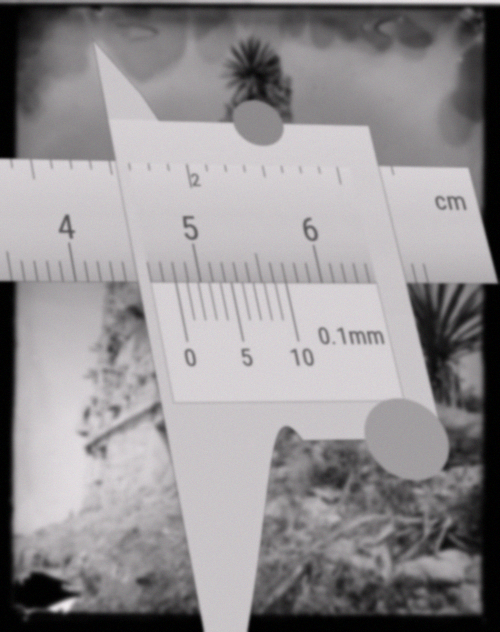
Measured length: mm 48.0
